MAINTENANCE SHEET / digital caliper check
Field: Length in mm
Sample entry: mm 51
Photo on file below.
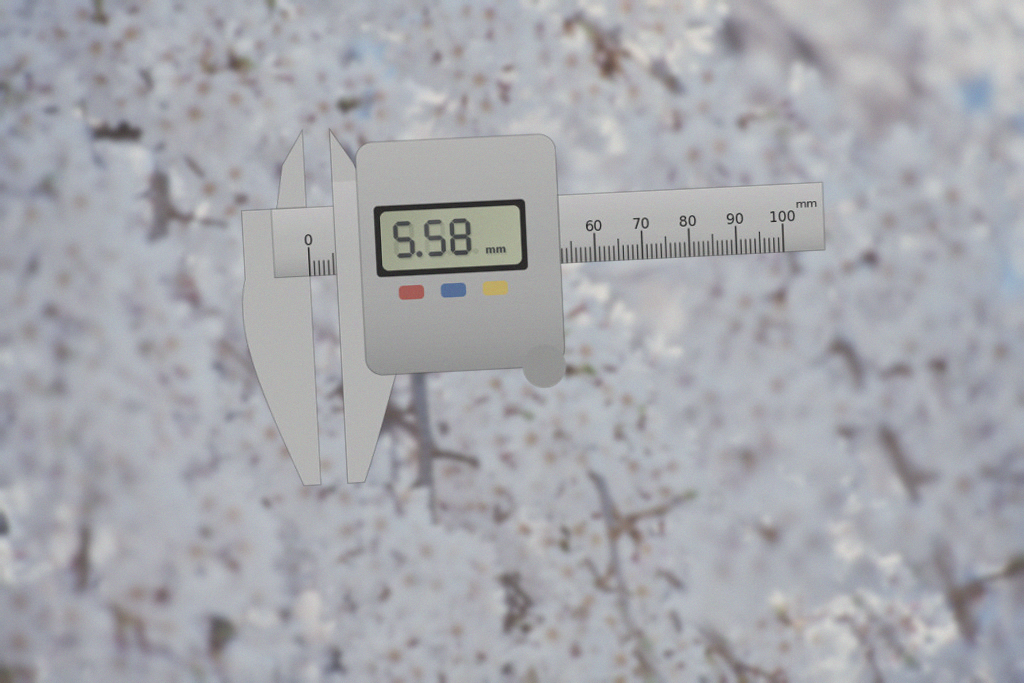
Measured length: mm 5.58
